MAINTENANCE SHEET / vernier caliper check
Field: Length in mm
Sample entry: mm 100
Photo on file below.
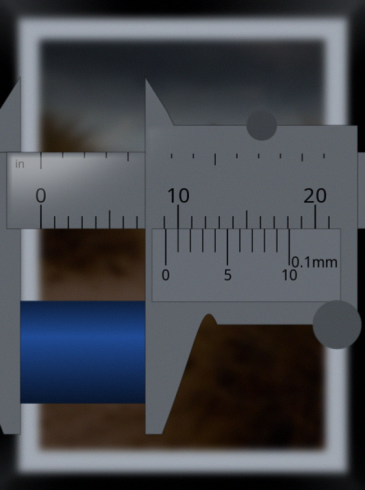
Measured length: mm 9.1
